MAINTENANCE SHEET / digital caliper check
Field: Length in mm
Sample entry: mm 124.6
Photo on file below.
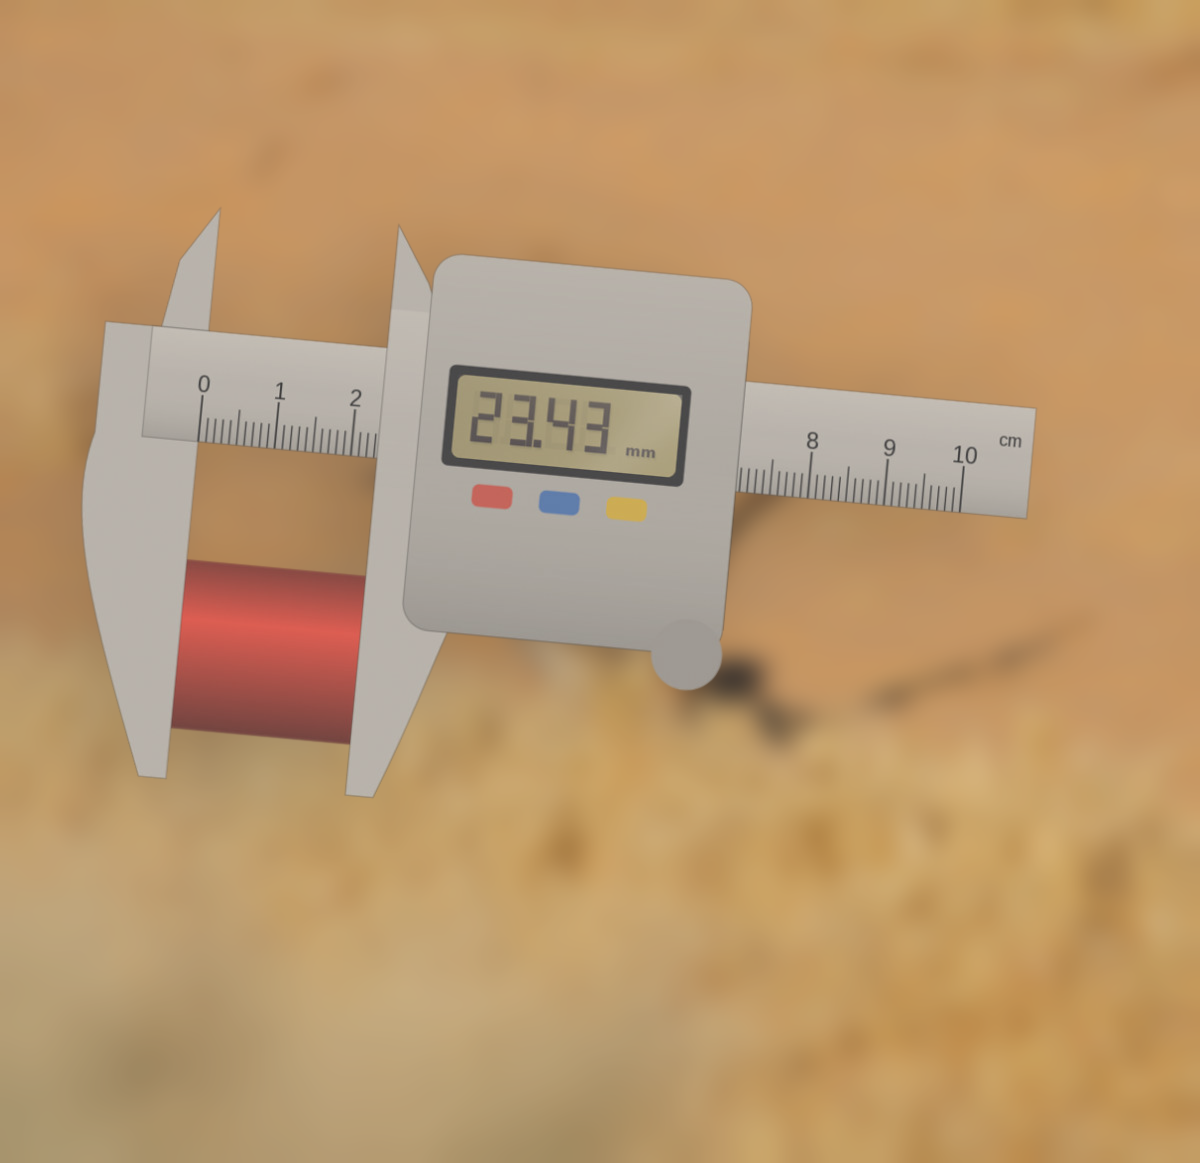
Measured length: mm 23.43
